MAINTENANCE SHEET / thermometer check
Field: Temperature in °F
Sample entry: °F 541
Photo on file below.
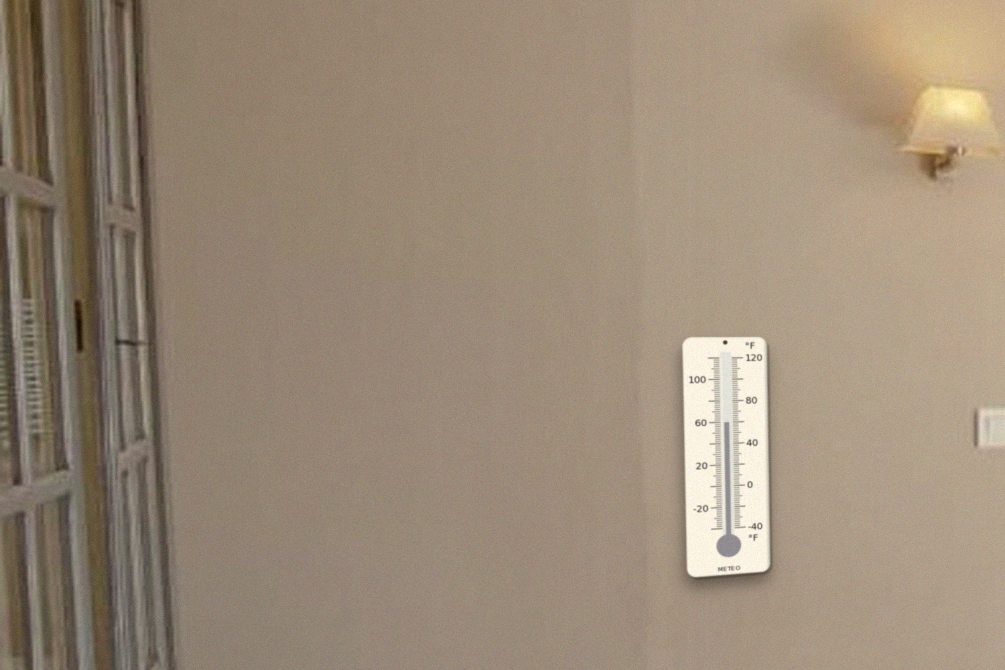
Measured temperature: °F 60
